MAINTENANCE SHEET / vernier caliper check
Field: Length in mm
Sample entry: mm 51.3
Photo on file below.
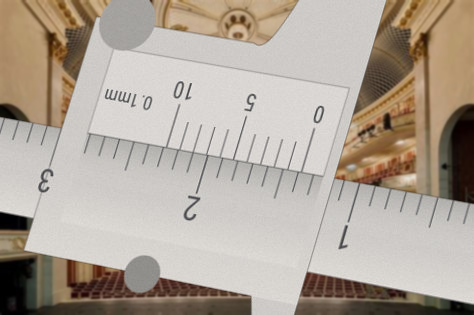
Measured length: mm 13.8
